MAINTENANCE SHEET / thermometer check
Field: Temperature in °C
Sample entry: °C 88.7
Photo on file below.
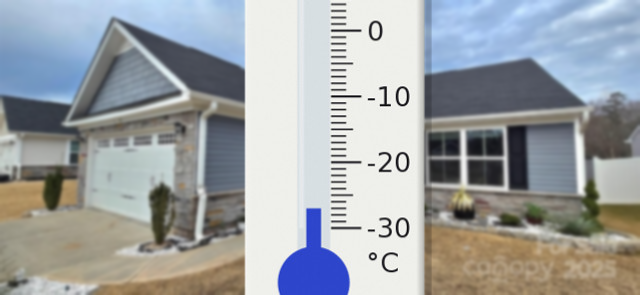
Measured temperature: °C -27
